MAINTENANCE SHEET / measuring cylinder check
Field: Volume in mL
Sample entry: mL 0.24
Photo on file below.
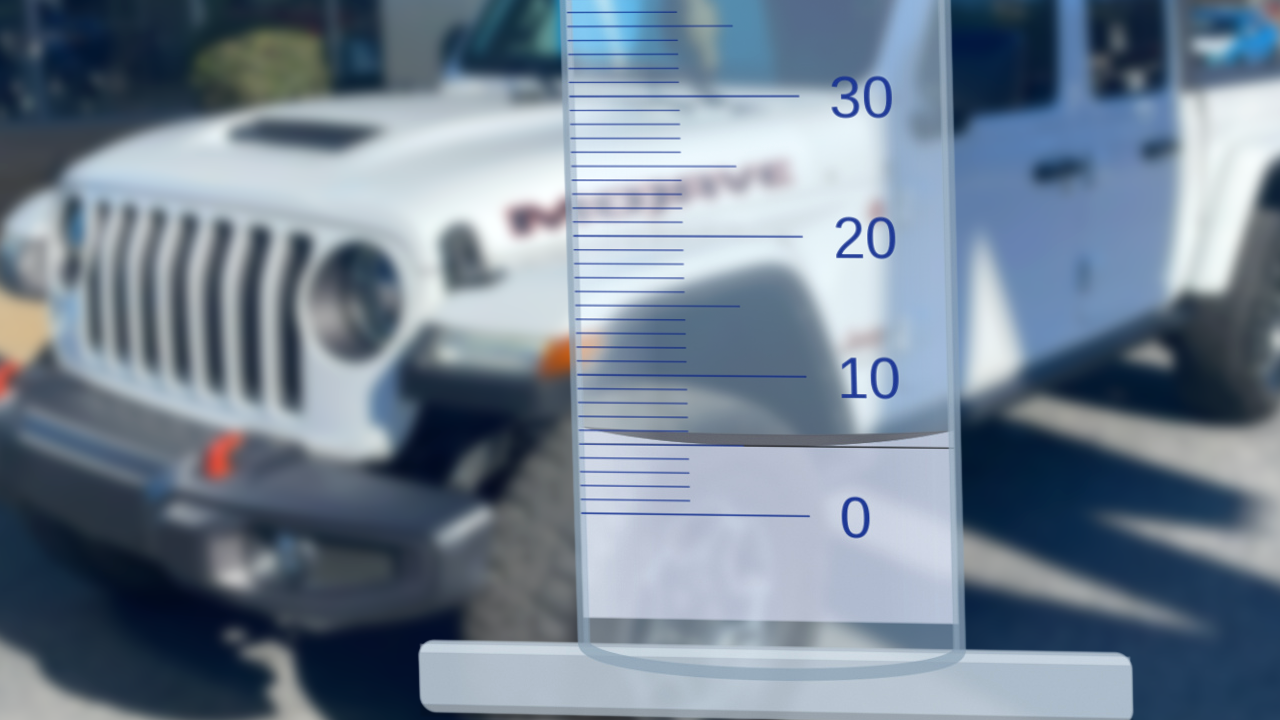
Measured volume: mL 5
